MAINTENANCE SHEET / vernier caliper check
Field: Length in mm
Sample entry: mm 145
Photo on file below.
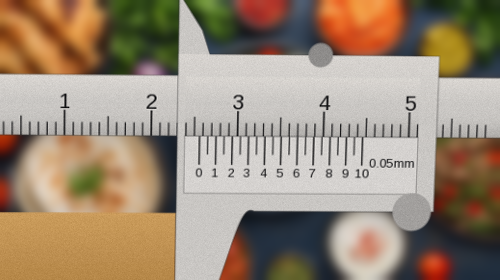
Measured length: mm 25.6
